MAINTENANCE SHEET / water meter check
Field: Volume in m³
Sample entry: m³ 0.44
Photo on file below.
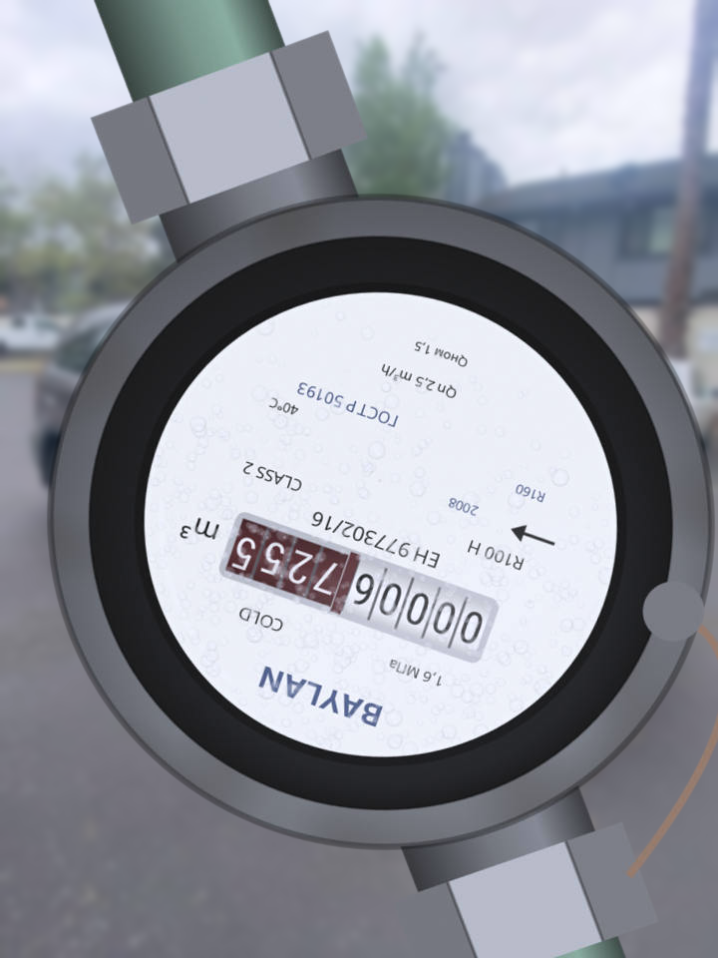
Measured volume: m³ 6.7255
